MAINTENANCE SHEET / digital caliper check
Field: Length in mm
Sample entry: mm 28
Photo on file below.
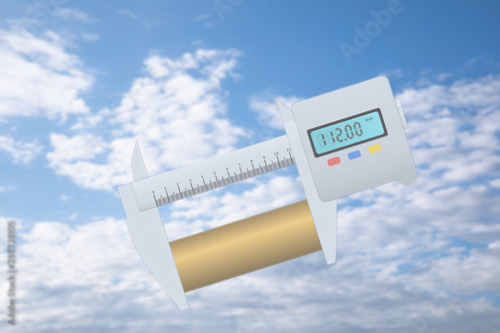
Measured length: mm 112.00
